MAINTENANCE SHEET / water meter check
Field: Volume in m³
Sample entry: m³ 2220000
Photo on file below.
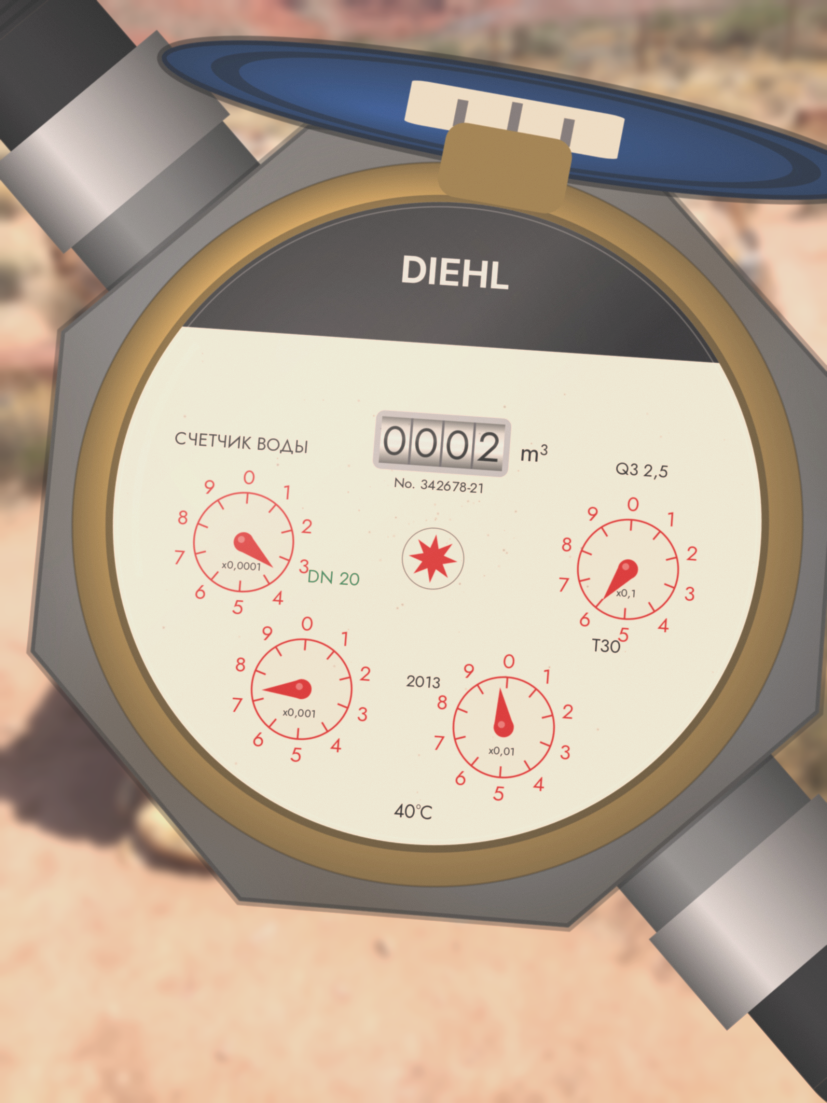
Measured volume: m³ 2.5973
